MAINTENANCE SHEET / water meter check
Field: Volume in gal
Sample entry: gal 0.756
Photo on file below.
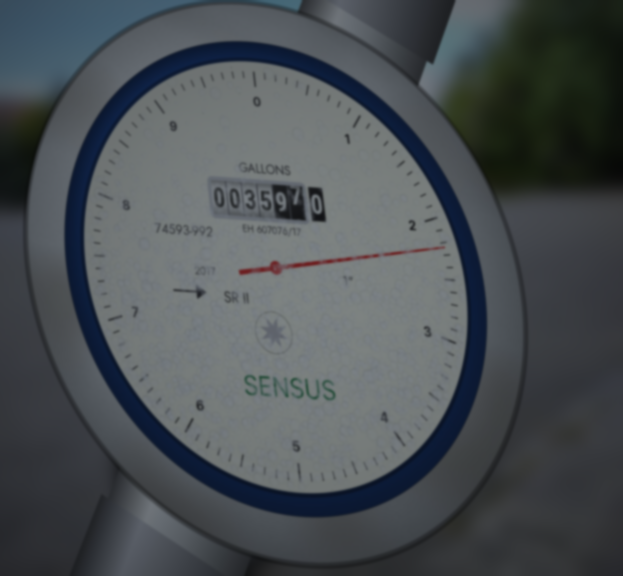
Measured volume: gal 35972.2
